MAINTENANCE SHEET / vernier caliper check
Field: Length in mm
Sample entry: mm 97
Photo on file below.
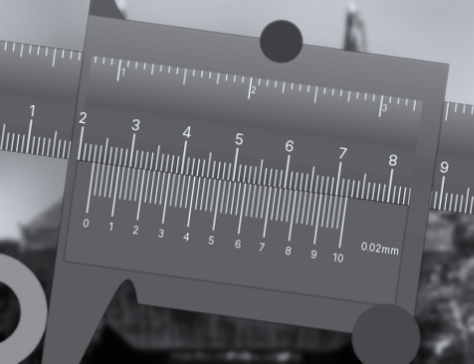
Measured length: mm 23.0
